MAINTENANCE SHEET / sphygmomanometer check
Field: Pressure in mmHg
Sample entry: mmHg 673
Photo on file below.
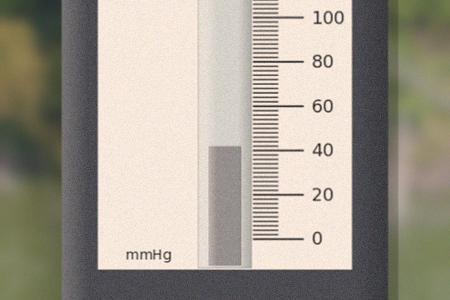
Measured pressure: mmHg 42
